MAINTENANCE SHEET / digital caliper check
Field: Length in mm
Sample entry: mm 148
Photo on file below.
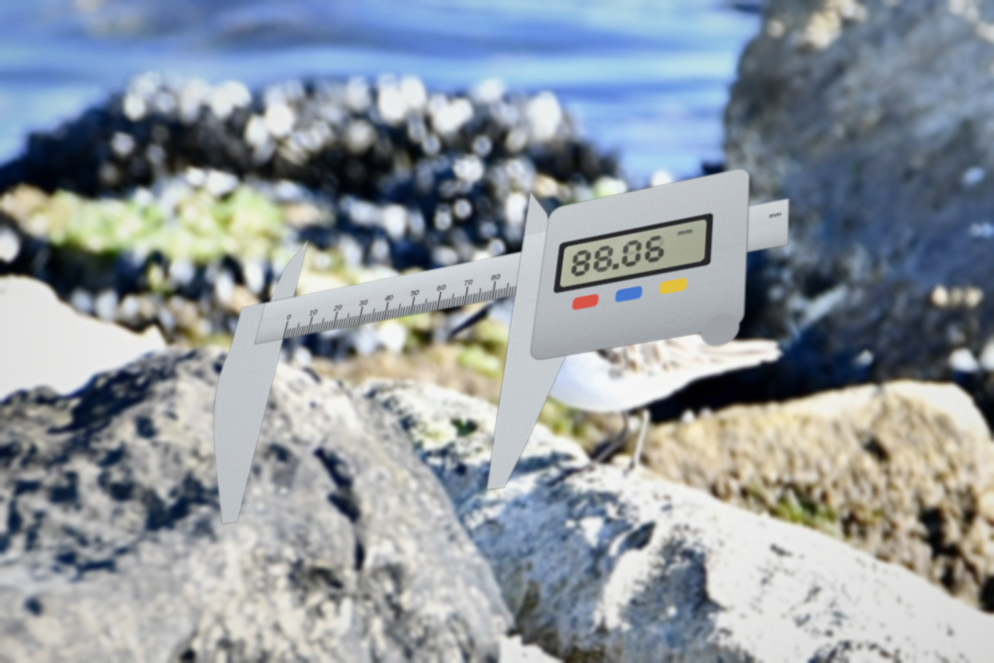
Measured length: mm 88.06
